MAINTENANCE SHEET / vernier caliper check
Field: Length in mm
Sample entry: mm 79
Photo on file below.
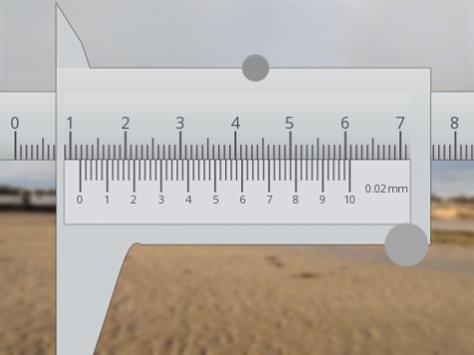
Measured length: mm 11.8
